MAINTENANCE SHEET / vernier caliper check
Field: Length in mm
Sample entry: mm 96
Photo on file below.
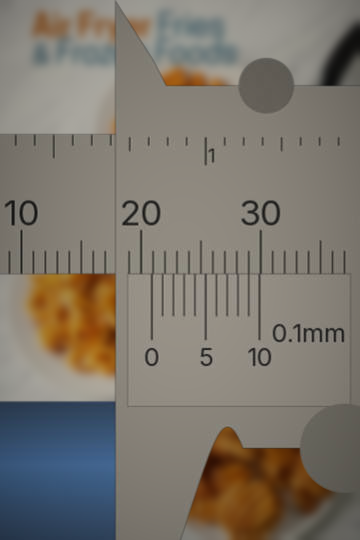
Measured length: mm 20.9
